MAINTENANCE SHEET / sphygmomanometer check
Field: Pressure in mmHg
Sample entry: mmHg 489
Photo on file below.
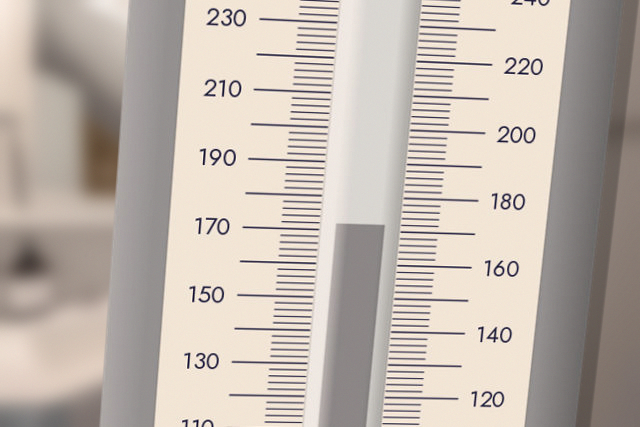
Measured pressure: mmHg 172
